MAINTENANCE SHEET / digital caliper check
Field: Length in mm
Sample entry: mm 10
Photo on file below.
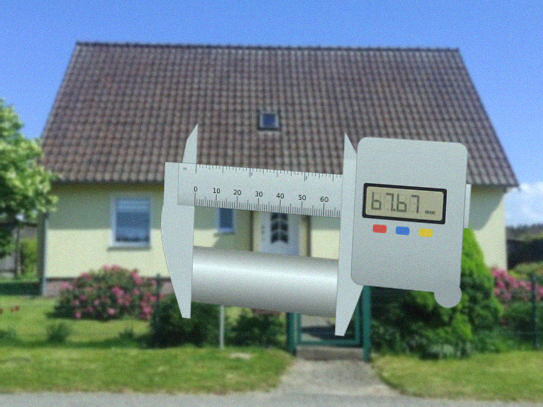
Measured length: mm 67.67
